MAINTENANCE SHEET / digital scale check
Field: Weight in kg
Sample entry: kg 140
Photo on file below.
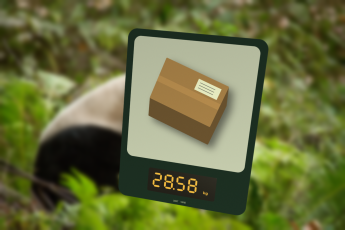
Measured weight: kg 28.58
